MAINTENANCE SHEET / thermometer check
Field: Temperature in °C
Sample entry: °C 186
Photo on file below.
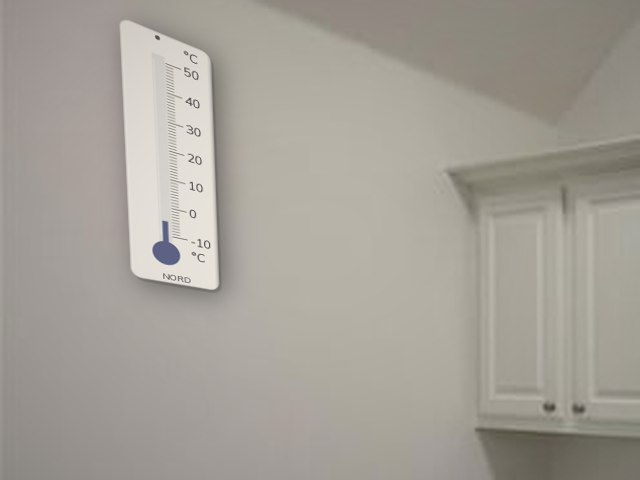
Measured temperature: °C -5
